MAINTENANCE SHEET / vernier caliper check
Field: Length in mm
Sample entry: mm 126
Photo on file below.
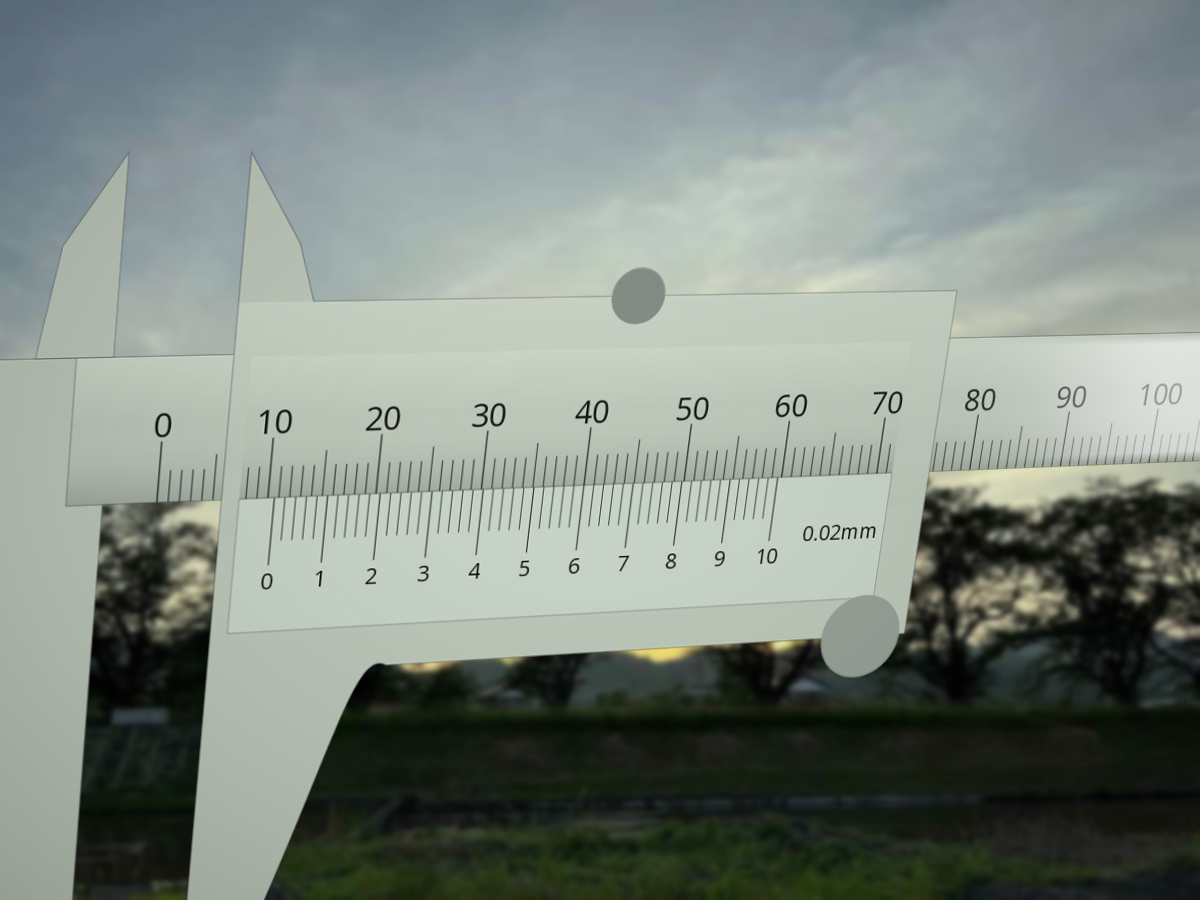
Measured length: mm 10.6
